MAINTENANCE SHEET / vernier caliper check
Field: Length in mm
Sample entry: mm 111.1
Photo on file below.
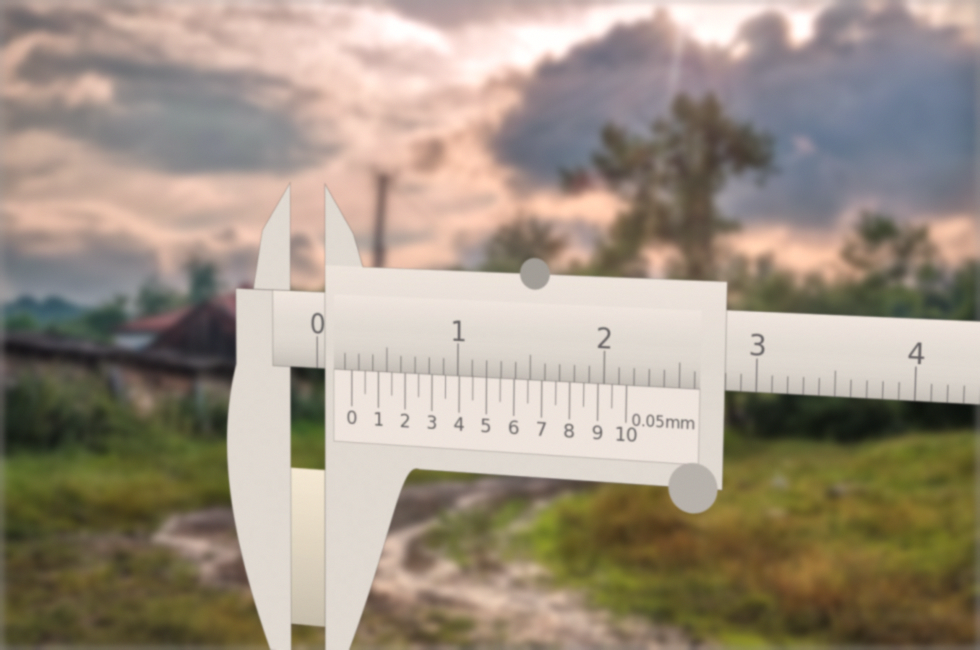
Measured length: mm 2.5
